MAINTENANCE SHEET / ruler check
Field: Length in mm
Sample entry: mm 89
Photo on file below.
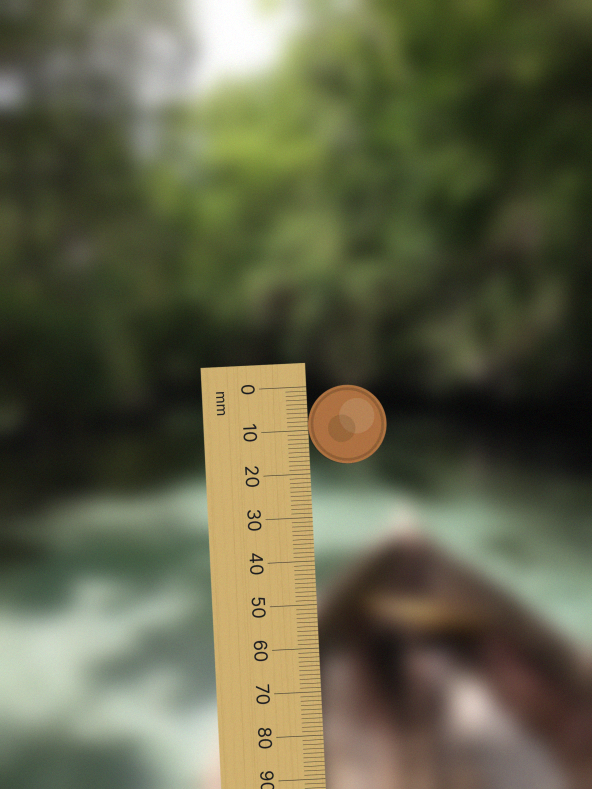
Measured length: mm 18
